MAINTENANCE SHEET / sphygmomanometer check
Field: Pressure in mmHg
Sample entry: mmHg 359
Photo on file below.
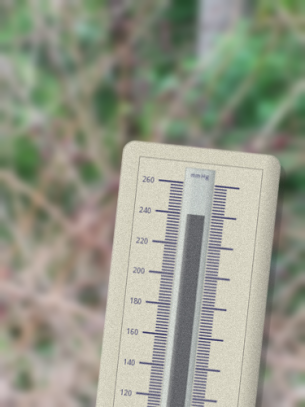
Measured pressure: mmHg 240
